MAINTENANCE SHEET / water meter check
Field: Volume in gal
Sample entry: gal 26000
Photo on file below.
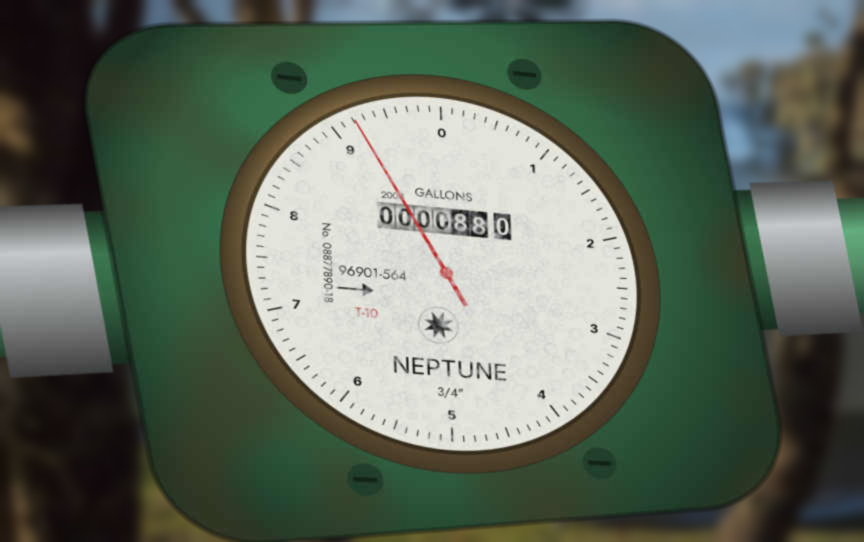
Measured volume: gal 879.2
